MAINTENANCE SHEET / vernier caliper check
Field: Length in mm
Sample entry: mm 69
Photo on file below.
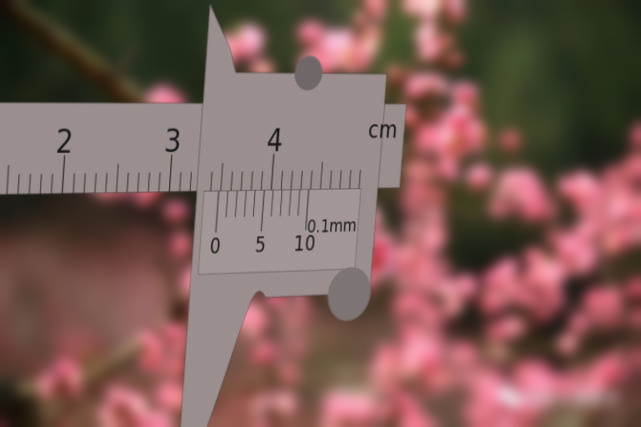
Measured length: mm 34.8
